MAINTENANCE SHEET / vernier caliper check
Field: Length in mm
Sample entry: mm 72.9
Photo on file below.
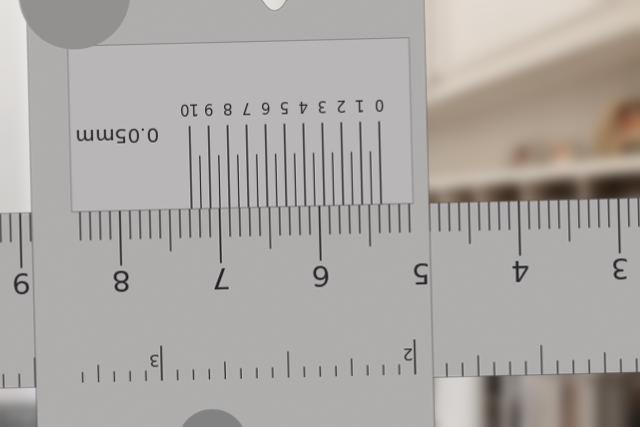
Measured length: mm 53.8
